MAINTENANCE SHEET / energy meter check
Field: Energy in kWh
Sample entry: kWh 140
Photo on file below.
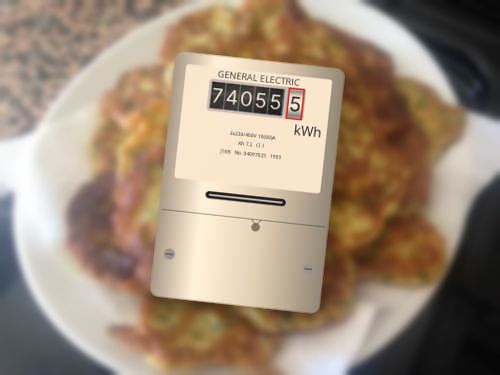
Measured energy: kWh 74055.5
